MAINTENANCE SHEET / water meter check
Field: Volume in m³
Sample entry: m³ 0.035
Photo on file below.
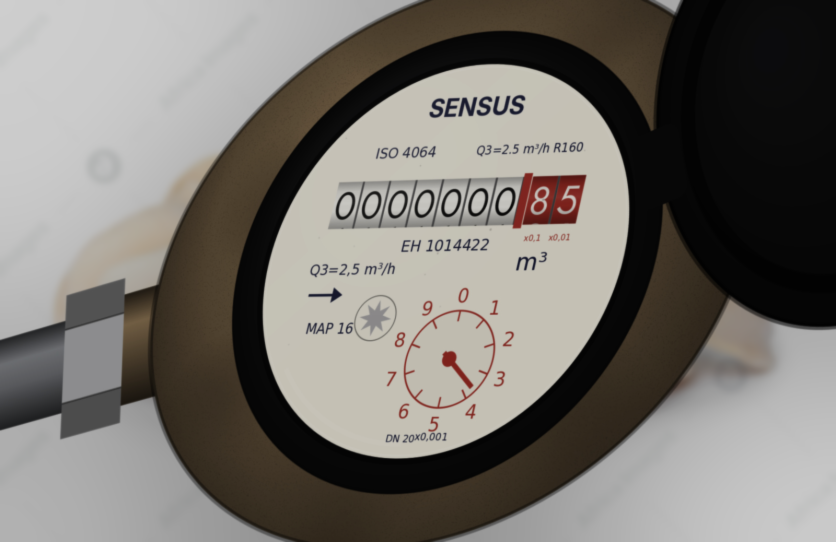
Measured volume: m³ 0.853
